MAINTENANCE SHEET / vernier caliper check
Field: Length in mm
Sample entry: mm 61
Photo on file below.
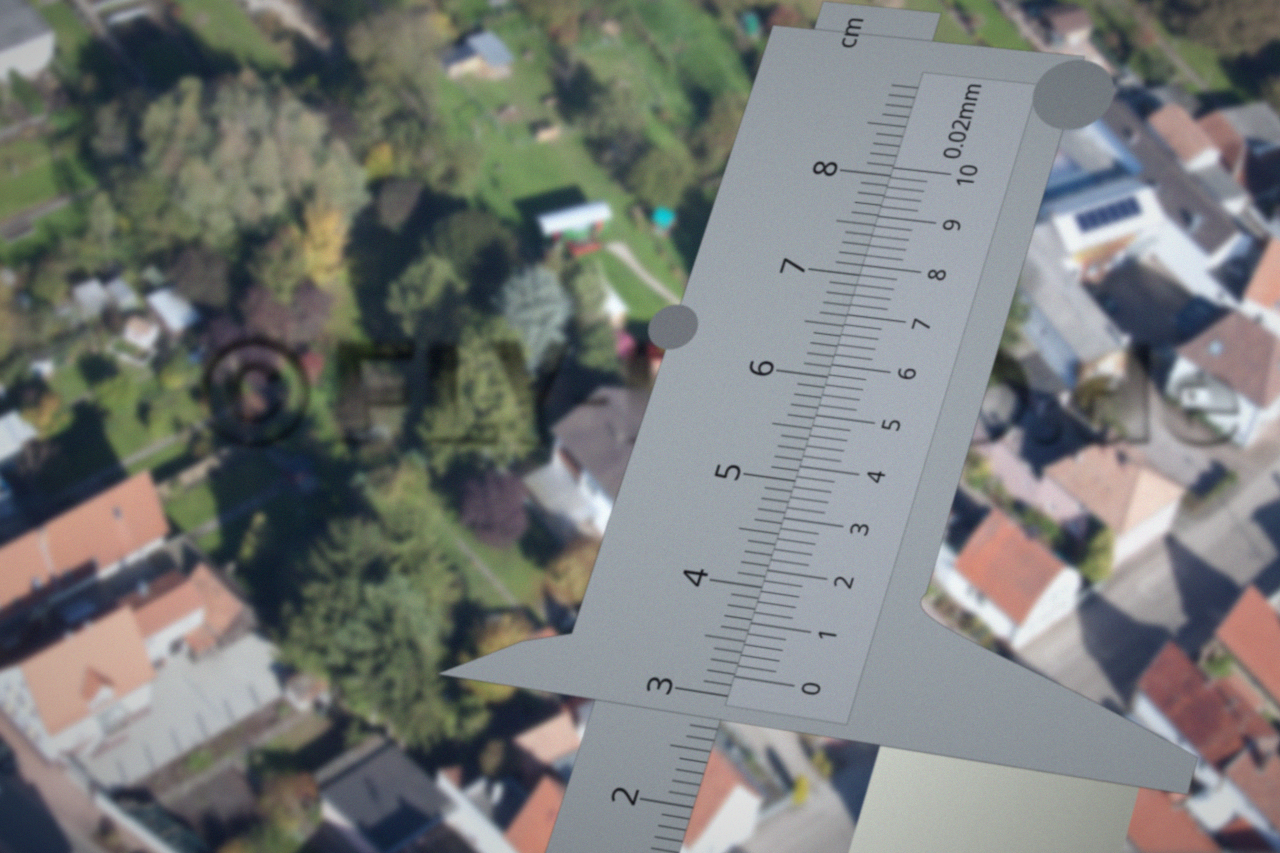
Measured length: mm 31.8
